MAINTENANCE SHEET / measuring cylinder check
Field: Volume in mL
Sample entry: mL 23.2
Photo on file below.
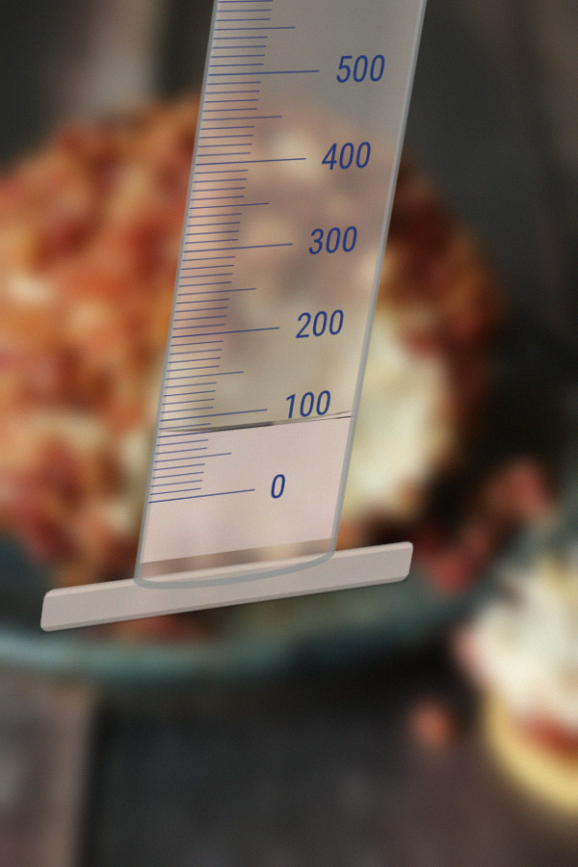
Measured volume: mL 80
